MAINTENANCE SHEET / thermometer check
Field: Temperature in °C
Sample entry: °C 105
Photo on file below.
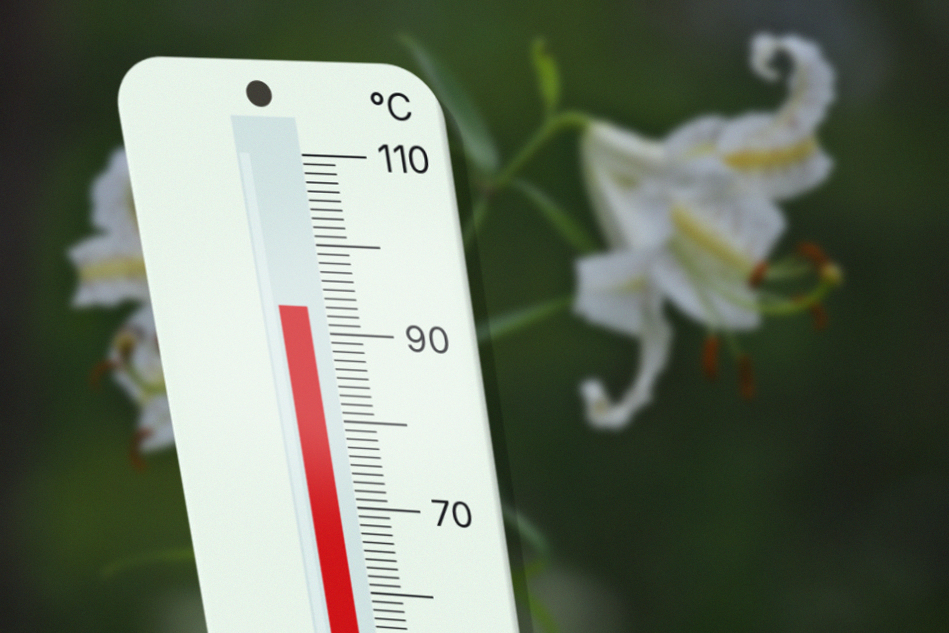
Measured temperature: °C 93
